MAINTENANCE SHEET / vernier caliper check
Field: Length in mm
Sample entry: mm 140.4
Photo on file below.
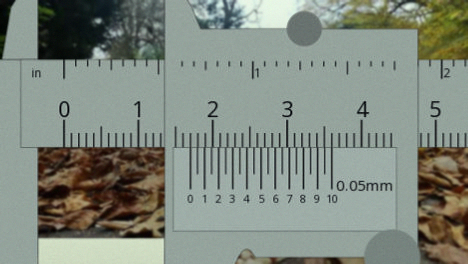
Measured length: mm 17.0
